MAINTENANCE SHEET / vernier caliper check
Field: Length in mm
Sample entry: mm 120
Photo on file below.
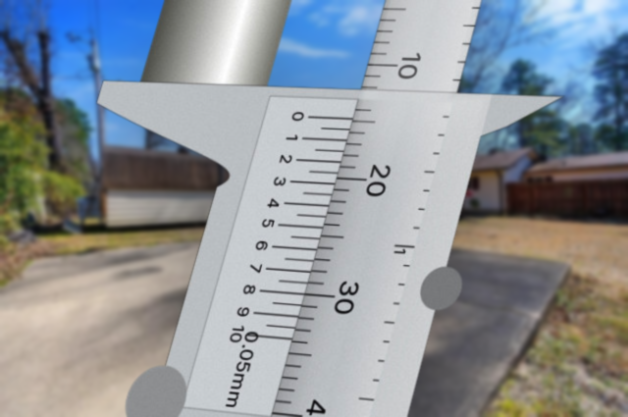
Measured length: mm 14.8
